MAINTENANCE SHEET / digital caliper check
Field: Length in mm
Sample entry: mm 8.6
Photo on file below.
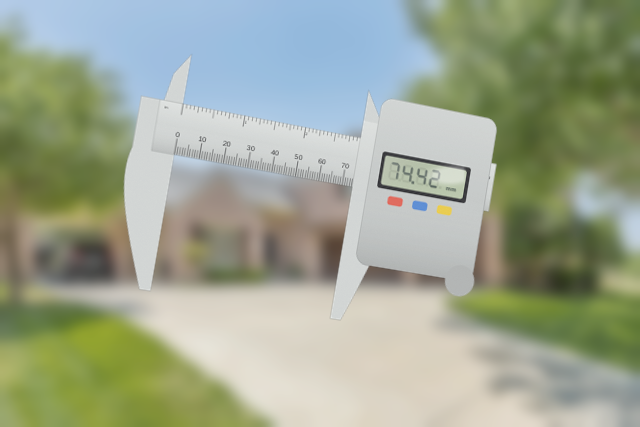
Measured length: mm 74.42
